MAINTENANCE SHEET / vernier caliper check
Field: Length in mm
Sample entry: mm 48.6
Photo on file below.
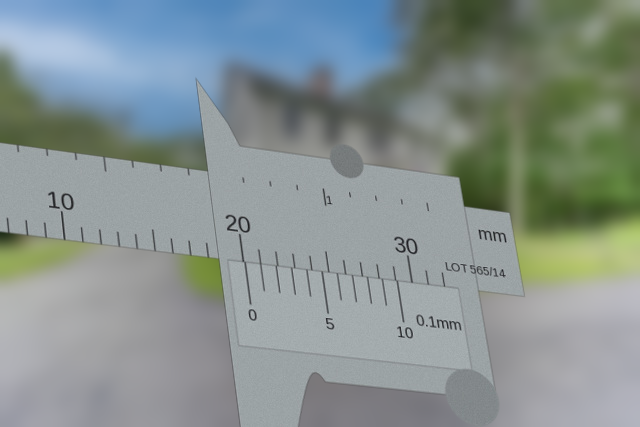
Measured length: mm 20.1
